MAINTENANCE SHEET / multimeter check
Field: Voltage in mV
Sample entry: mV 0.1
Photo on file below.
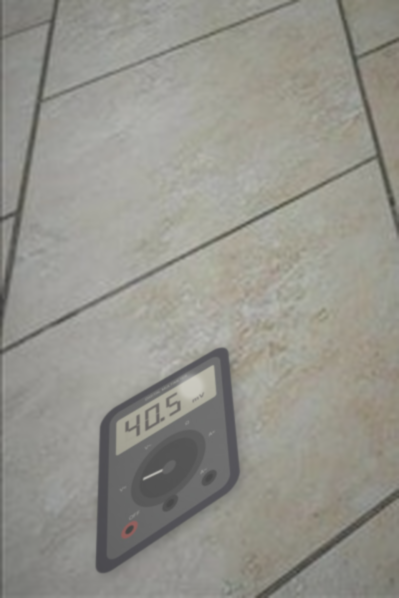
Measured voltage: mV 40.5
